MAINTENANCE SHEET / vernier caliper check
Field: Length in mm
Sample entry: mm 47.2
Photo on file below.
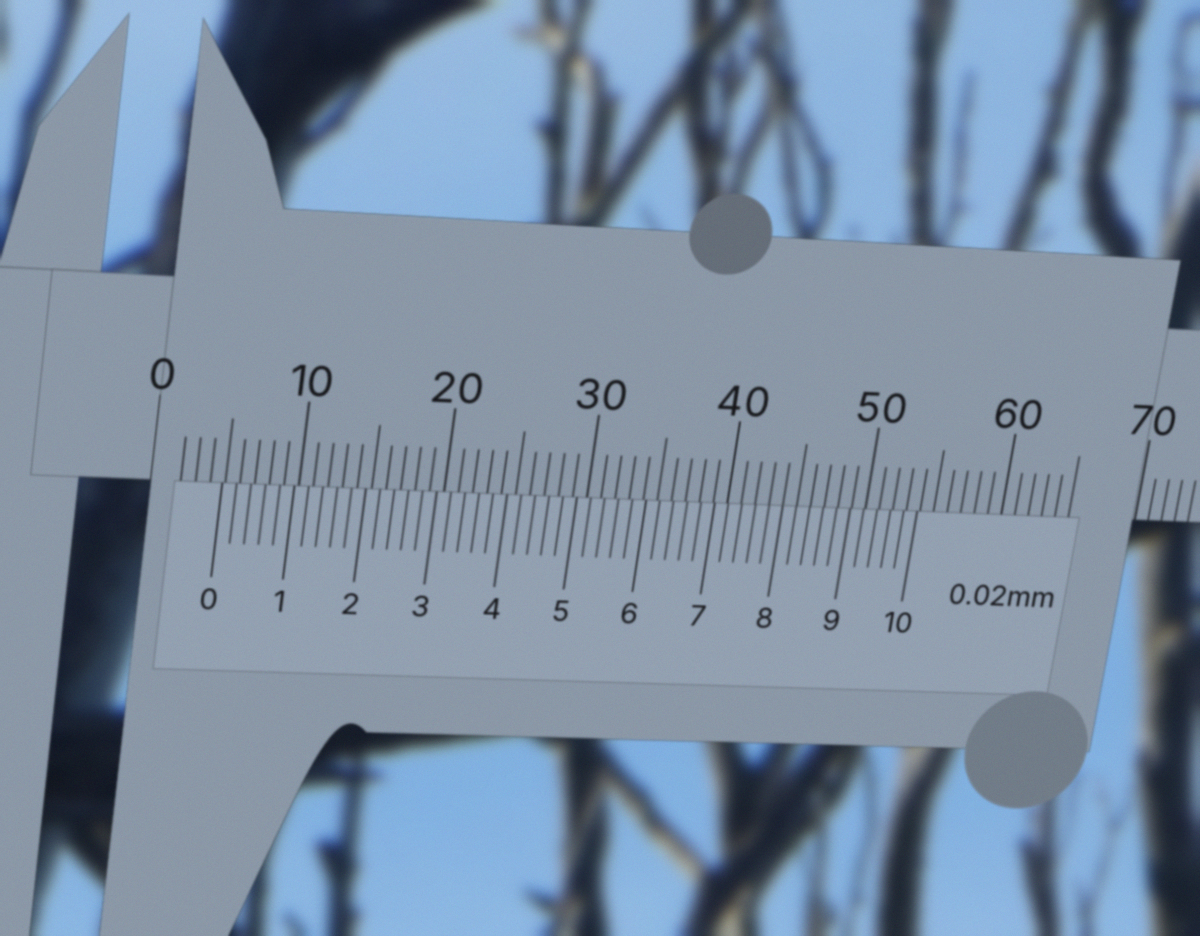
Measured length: mm 4.8
